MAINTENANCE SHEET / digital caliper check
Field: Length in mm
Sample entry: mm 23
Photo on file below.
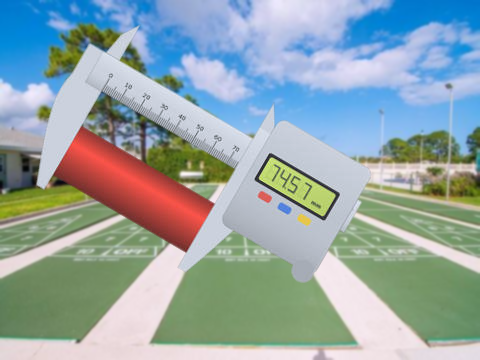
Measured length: mm 74.57
